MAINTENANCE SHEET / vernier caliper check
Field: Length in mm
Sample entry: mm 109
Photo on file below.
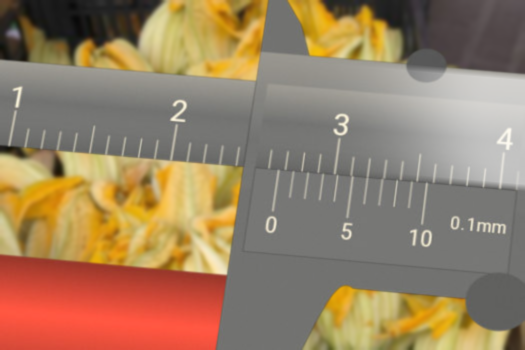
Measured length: mm 26.6
